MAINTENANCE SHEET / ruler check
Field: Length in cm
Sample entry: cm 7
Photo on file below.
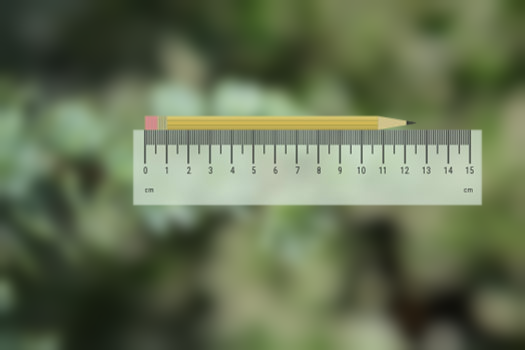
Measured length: cm 12.5
